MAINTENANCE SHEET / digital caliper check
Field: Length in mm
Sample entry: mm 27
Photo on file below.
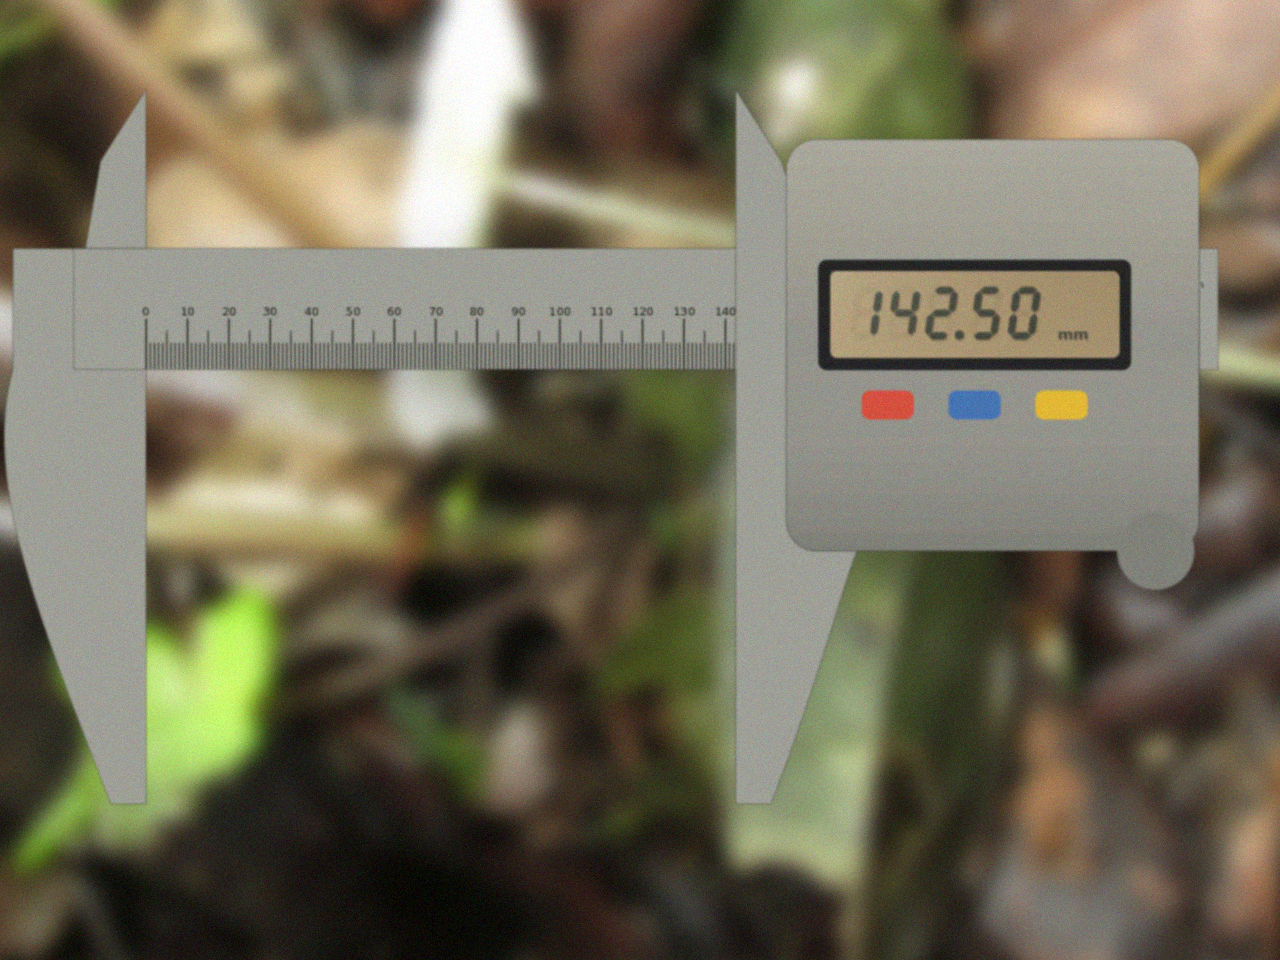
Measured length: mm 142.50
